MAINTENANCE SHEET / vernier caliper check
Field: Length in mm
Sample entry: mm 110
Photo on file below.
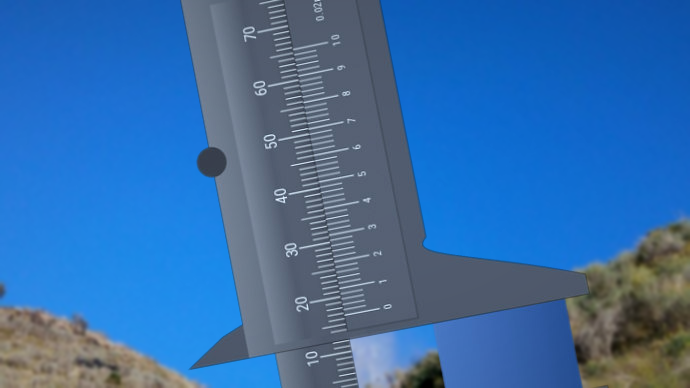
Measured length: mm 16.6
